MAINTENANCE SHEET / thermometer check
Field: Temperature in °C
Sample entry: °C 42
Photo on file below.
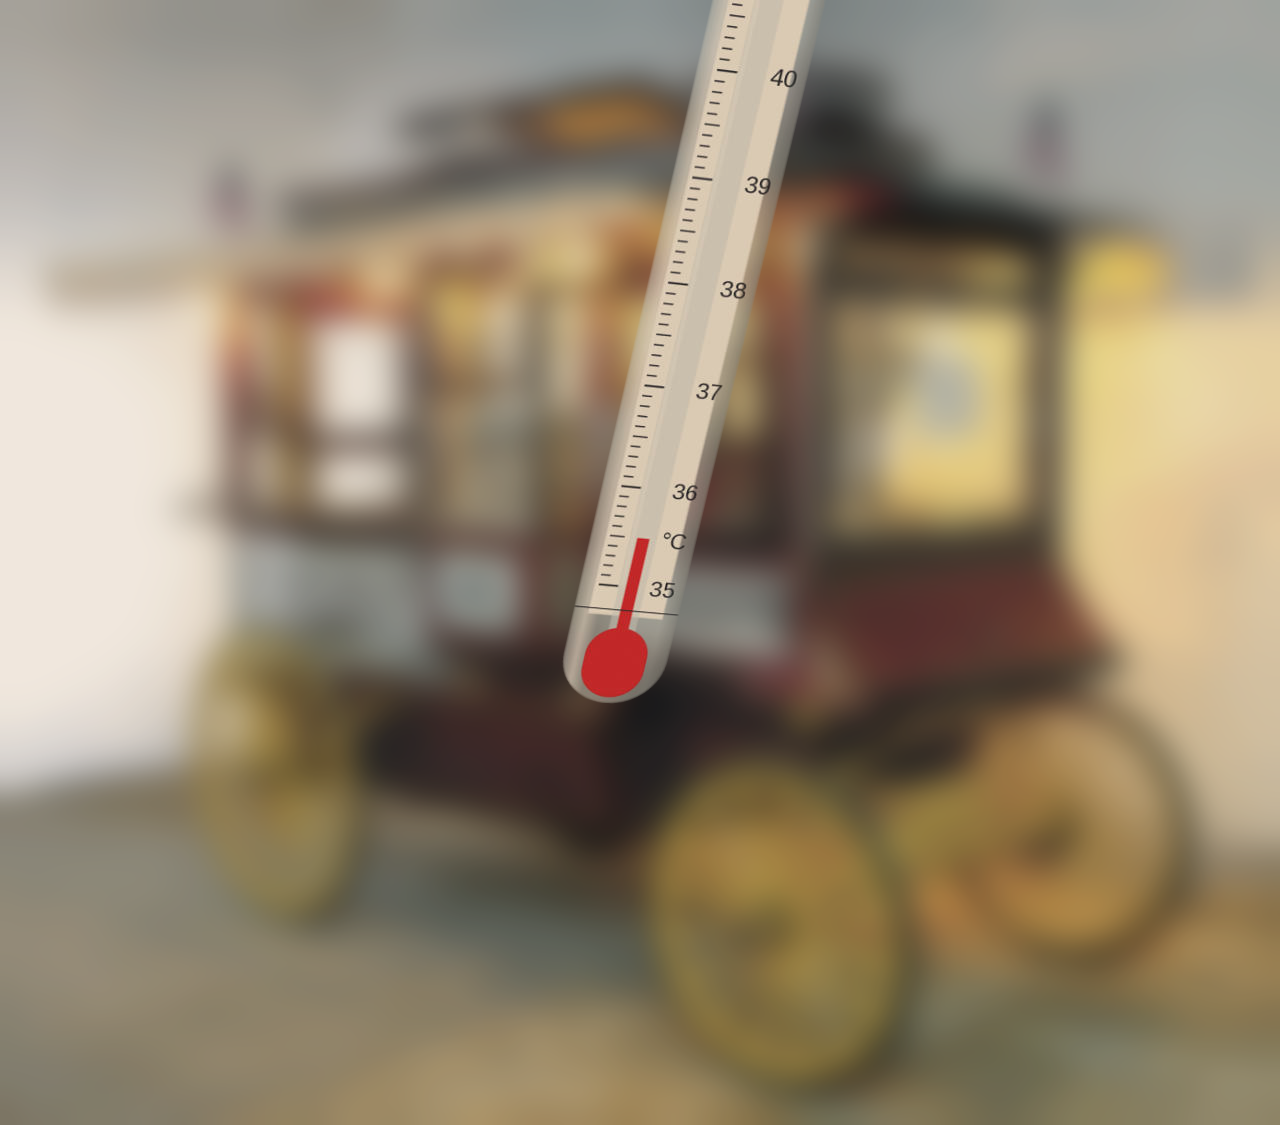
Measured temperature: °C 35.5
